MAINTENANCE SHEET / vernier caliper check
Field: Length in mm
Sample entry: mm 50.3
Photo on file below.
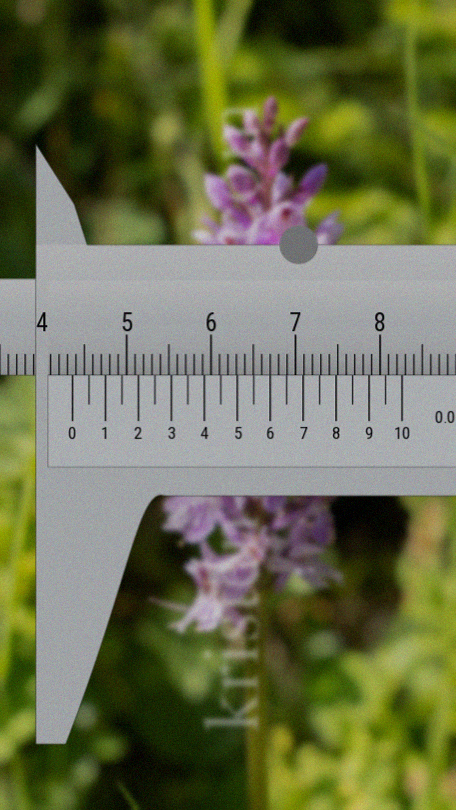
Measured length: mm 43.6
